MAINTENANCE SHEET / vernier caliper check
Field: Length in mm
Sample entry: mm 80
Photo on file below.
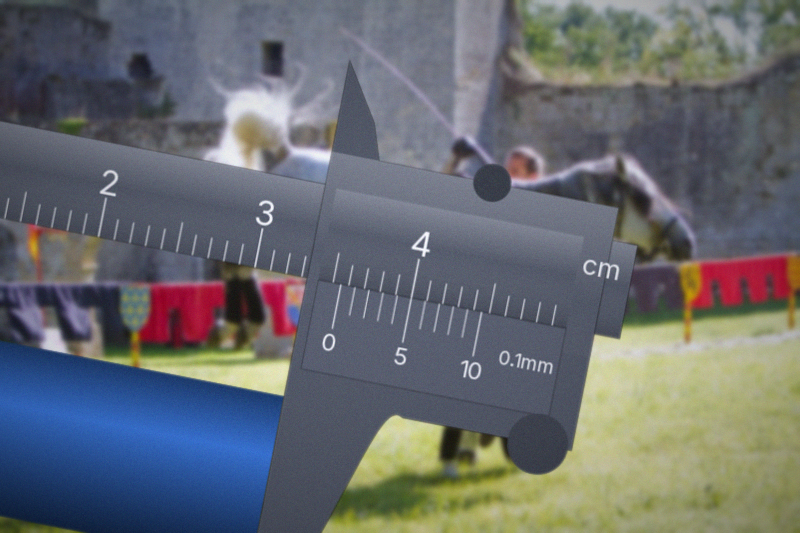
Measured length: mm 35.5
